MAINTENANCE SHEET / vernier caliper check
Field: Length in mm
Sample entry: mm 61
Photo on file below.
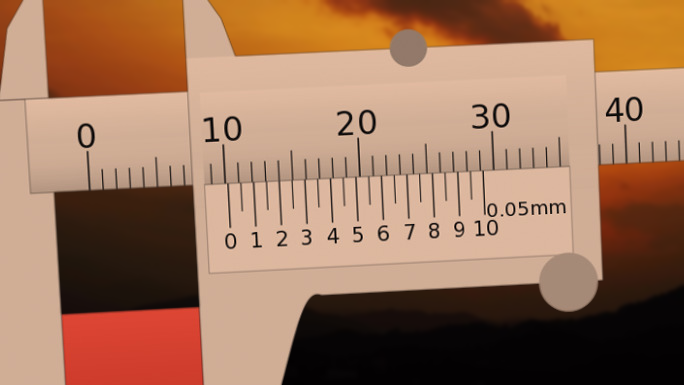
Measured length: mm 10.2
